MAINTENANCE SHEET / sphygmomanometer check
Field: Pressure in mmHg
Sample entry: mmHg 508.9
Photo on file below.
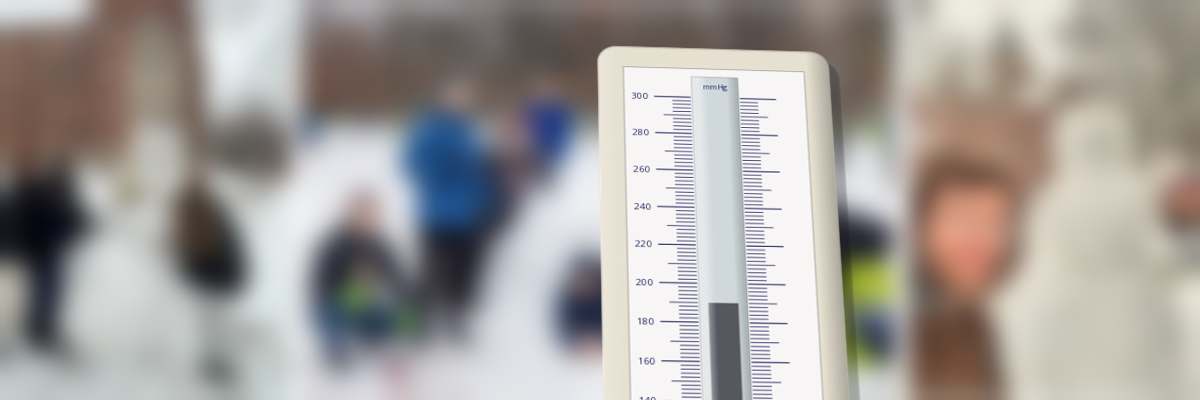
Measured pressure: mmHg 190
